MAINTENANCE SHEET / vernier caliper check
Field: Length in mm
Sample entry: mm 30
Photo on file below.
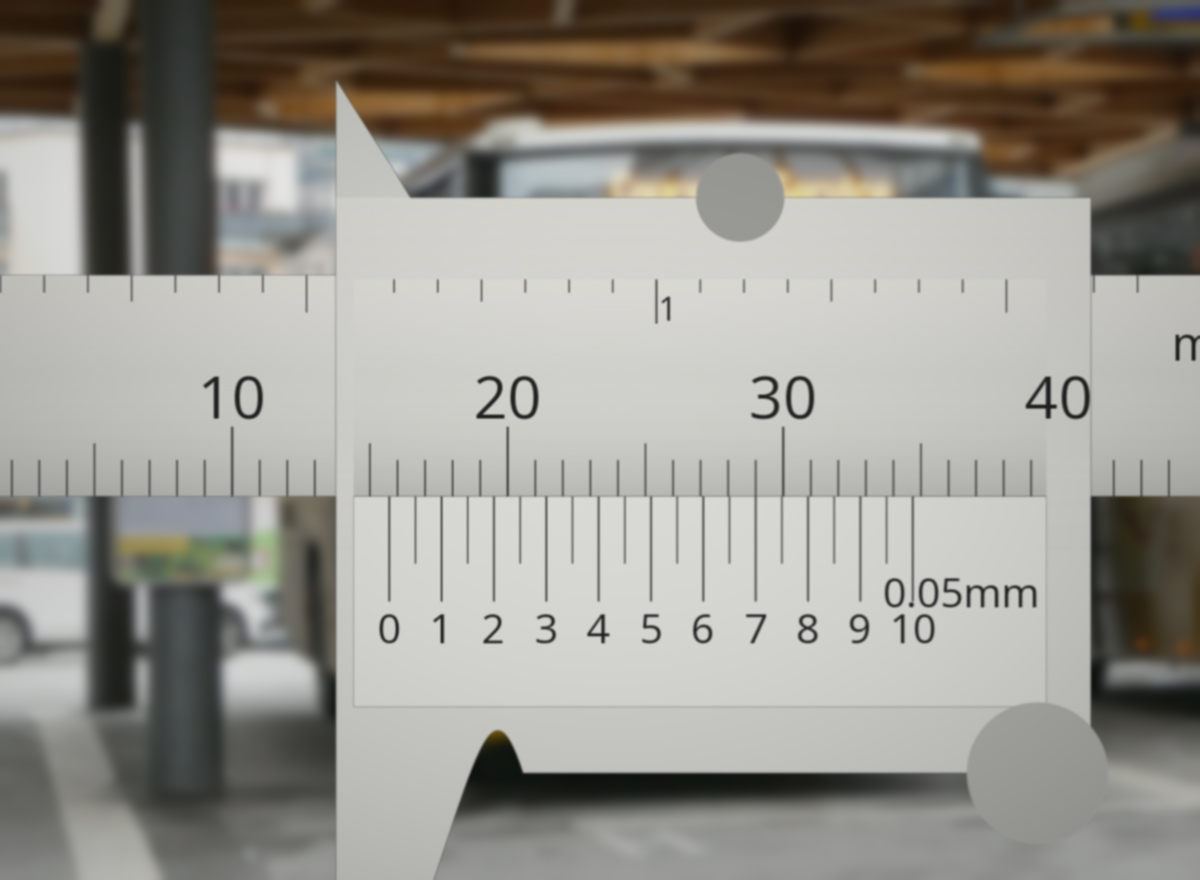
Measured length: mm 15.7
